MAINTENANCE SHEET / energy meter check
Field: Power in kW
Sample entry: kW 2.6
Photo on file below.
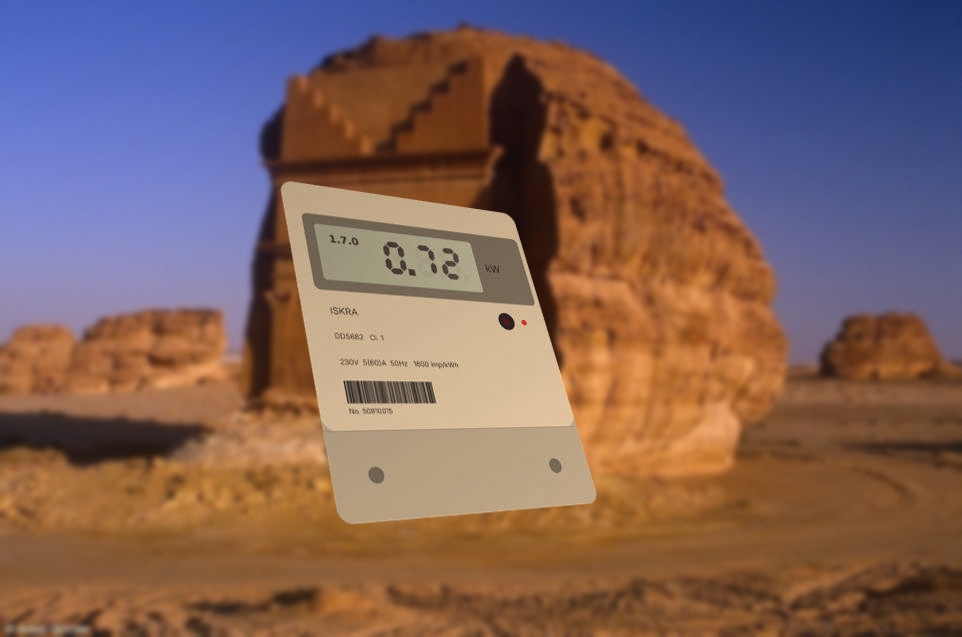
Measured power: kW 0.72
